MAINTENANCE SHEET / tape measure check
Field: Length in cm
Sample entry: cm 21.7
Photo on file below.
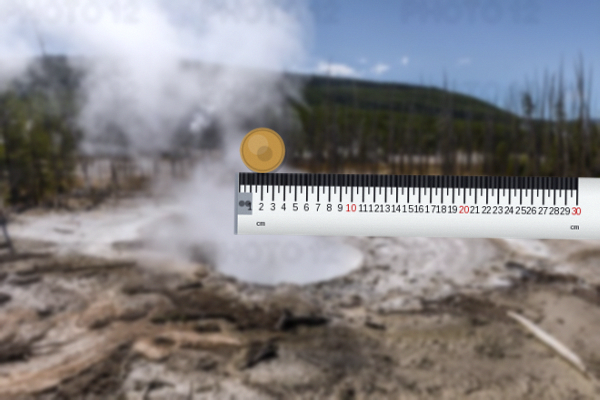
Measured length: cm 4
